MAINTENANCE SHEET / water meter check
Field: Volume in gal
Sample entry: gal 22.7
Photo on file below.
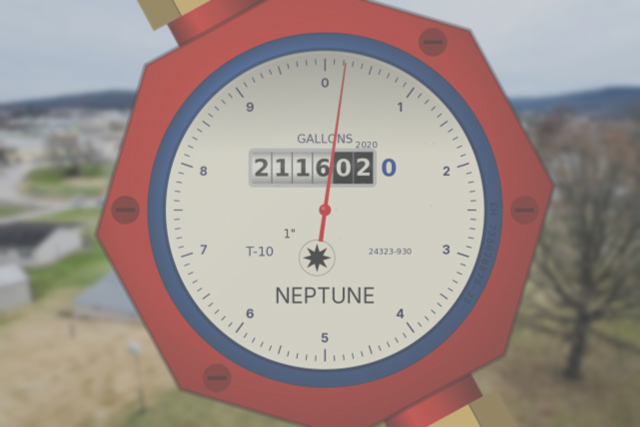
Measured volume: gal 2116020.2
